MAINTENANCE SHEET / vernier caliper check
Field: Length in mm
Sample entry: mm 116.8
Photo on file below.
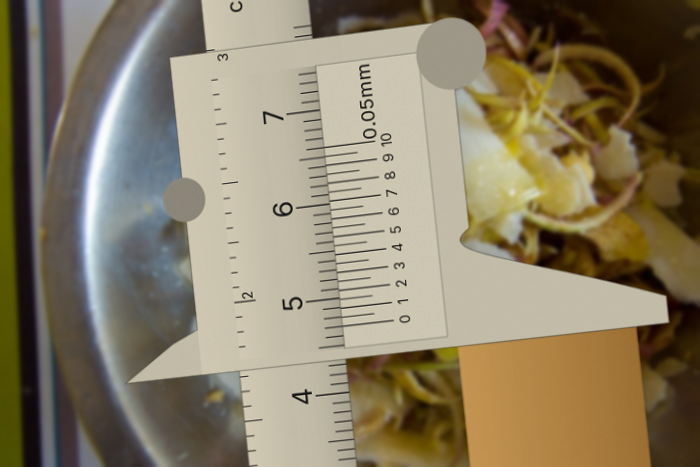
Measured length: mm 47.0
